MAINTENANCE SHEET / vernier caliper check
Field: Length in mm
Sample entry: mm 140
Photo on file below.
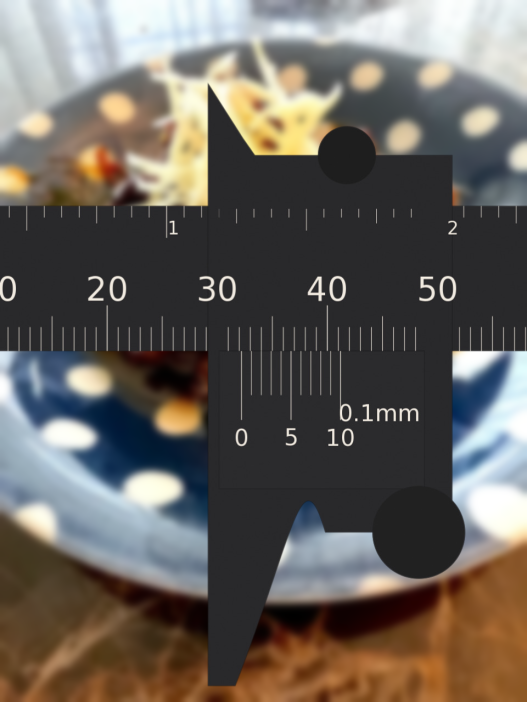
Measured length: mm 32.2
